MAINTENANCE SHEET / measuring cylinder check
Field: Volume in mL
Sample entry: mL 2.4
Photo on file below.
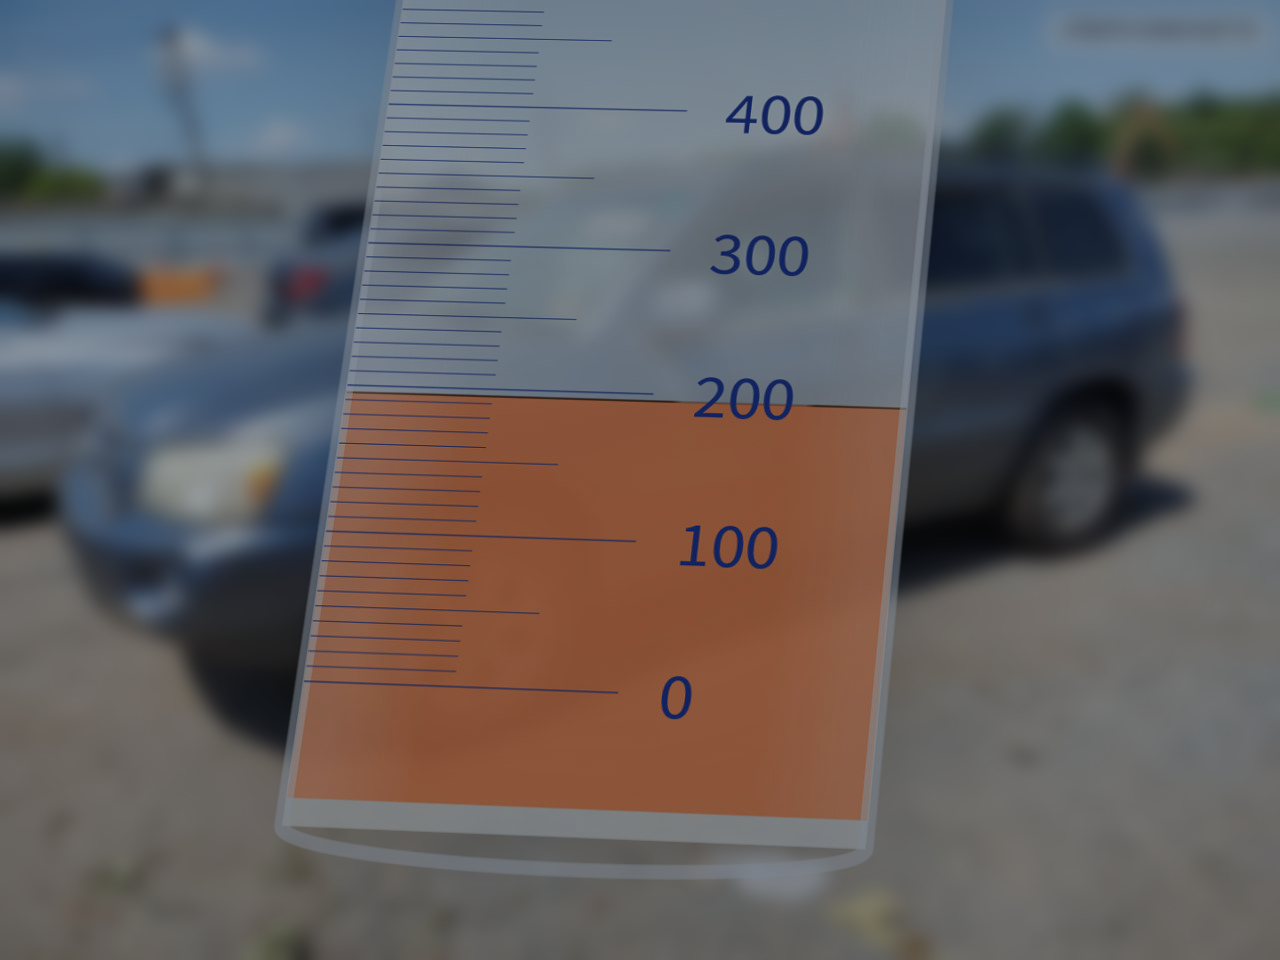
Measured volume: mL 195
